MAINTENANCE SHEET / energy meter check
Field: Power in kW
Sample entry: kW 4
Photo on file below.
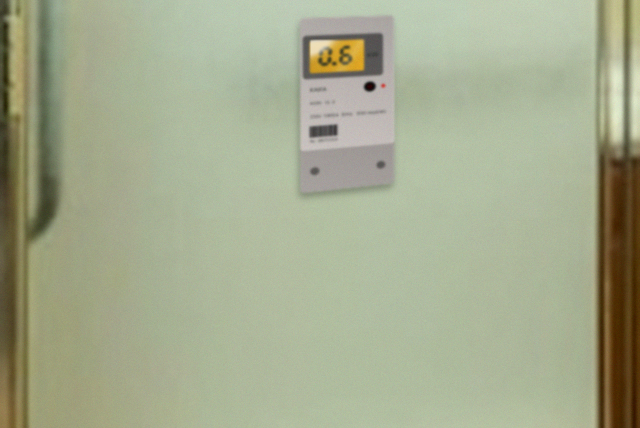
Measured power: kW 0.6
